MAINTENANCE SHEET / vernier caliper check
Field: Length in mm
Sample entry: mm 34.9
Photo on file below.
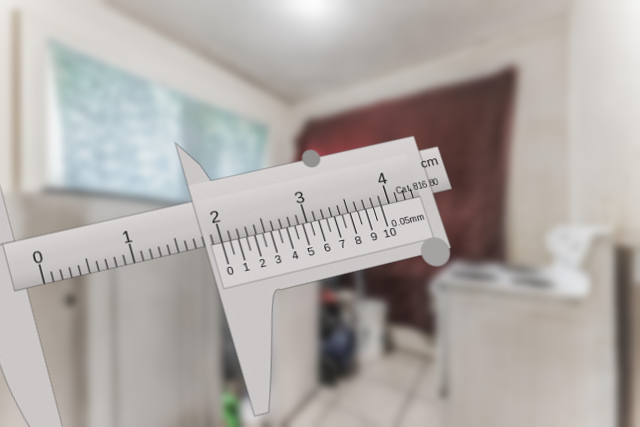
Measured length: mm 20.0
